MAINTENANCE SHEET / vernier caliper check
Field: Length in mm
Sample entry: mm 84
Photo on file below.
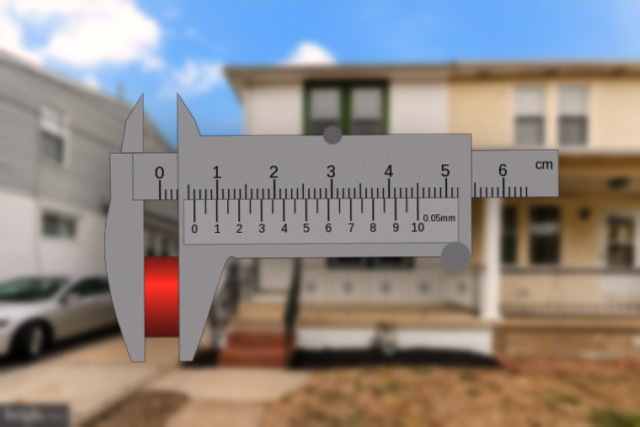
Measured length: mm 6.0
